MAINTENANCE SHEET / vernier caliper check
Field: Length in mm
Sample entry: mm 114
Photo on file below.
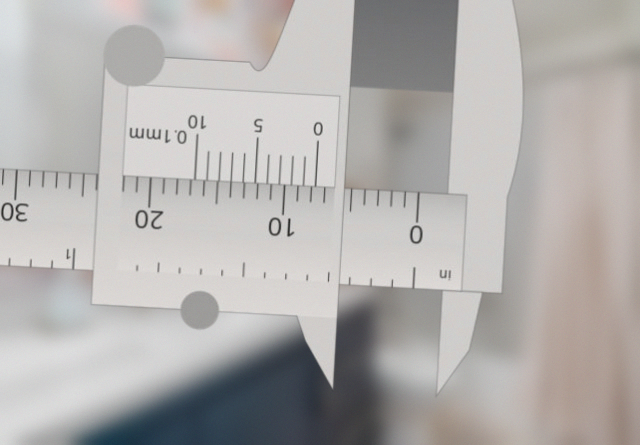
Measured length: mm 7.7
